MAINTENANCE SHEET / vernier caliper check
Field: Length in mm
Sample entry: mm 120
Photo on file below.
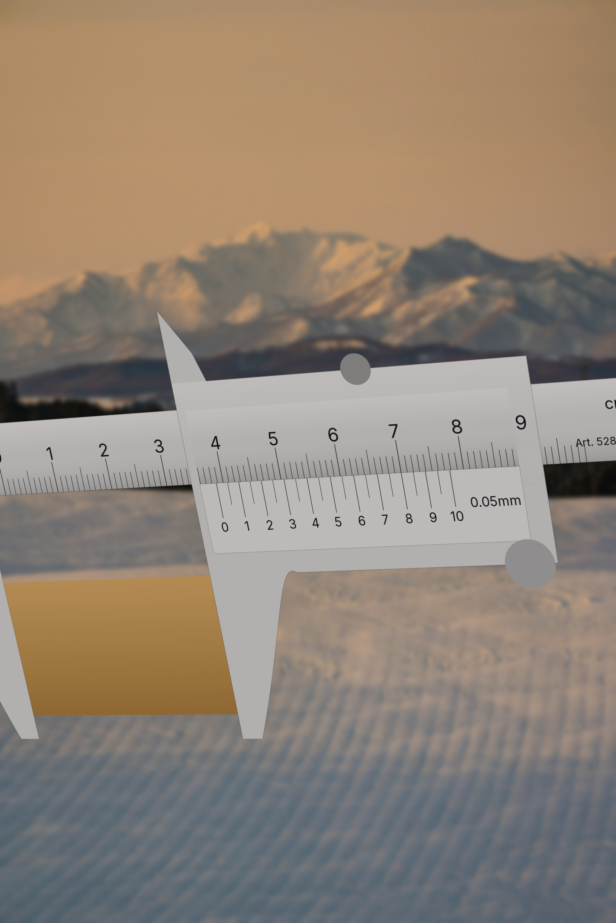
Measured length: mm 38.8
